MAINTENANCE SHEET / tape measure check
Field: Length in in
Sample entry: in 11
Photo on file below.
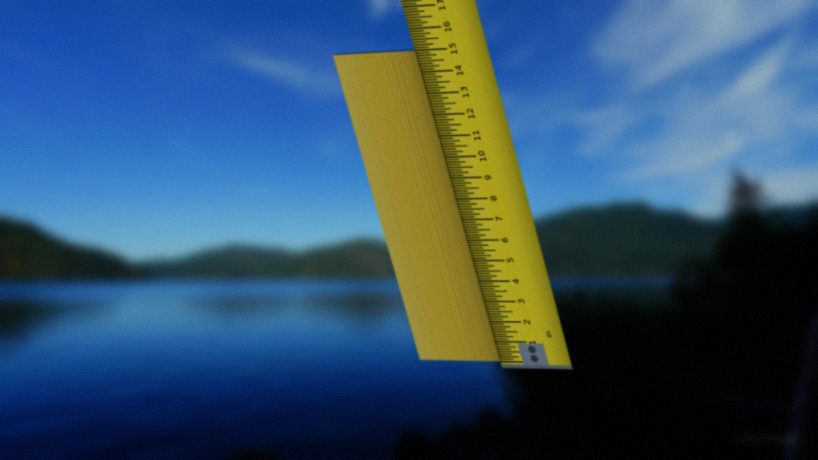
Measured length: in 15
